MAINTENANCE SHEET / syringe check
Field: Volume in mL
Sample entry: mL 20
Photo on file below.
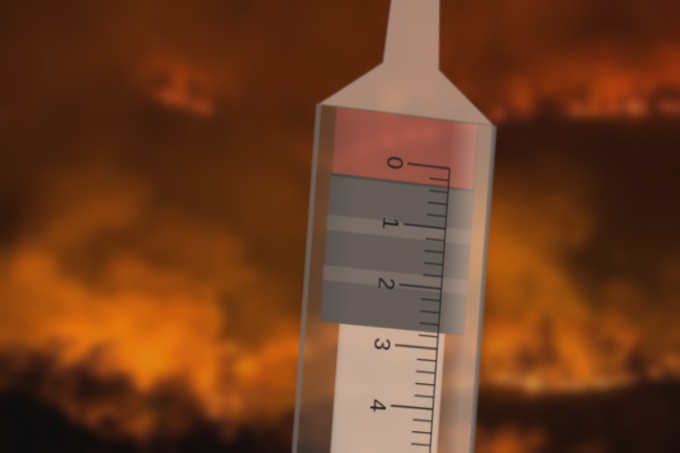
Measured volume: mL 0.3
